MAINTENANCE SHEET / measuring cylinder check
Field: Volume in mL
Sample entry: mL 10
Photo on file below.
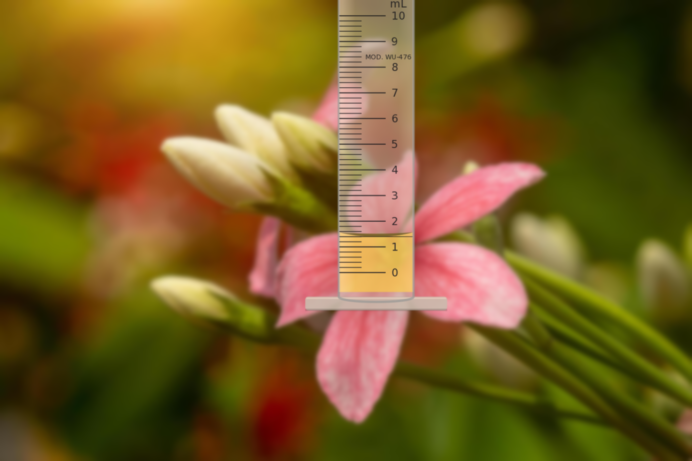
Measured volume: mL 1.4
